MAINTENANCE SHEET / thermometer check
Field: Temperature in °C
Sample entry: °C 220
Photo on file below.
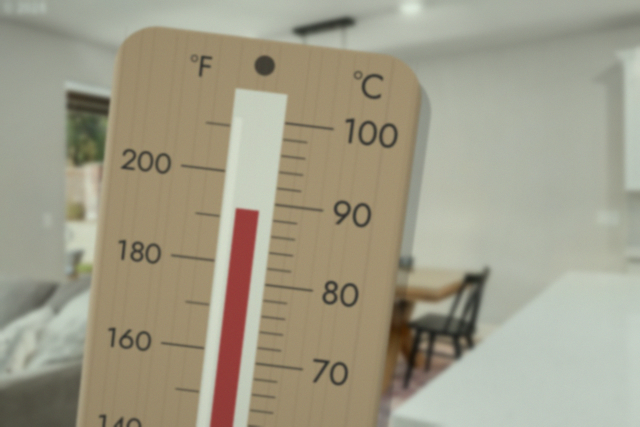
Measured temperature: °C 89
